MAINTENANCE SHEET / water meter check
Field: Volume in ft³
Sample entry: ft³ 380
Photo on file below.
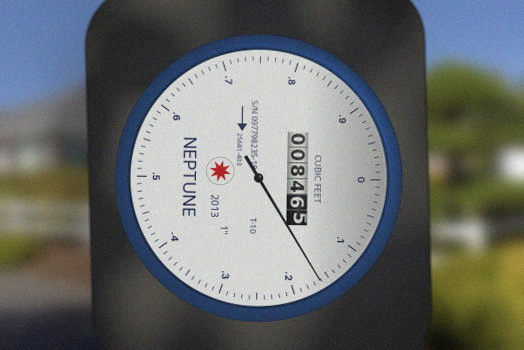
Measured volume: ft³ 8465.16
